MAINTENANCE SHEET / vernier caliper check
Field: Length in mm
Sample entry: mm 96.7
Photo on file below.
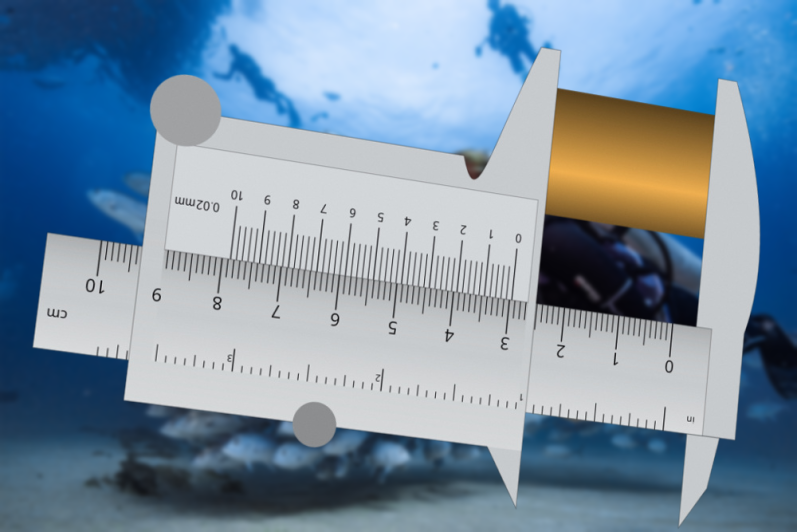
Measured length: mm 29.6
